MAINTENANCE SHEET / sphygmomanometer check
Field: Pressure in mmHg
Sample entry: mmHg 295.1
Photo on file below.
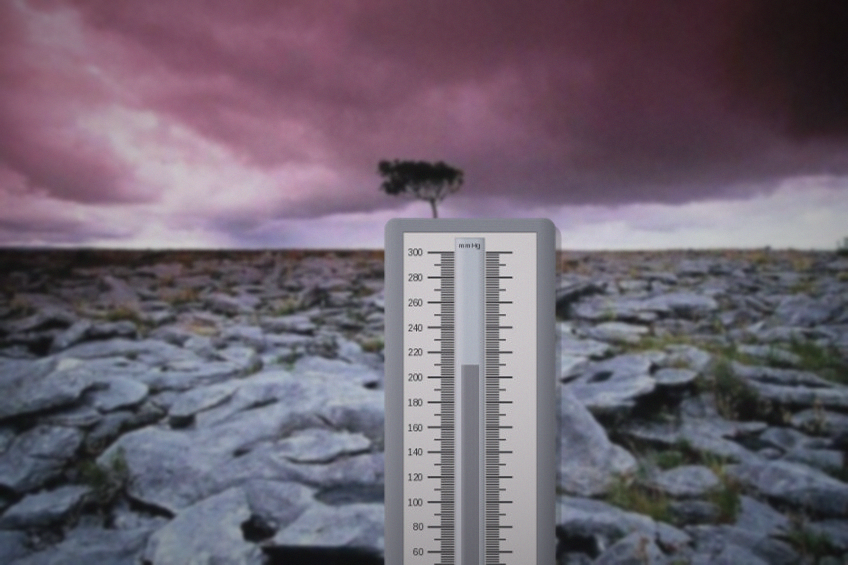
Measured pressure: mmHg 210
